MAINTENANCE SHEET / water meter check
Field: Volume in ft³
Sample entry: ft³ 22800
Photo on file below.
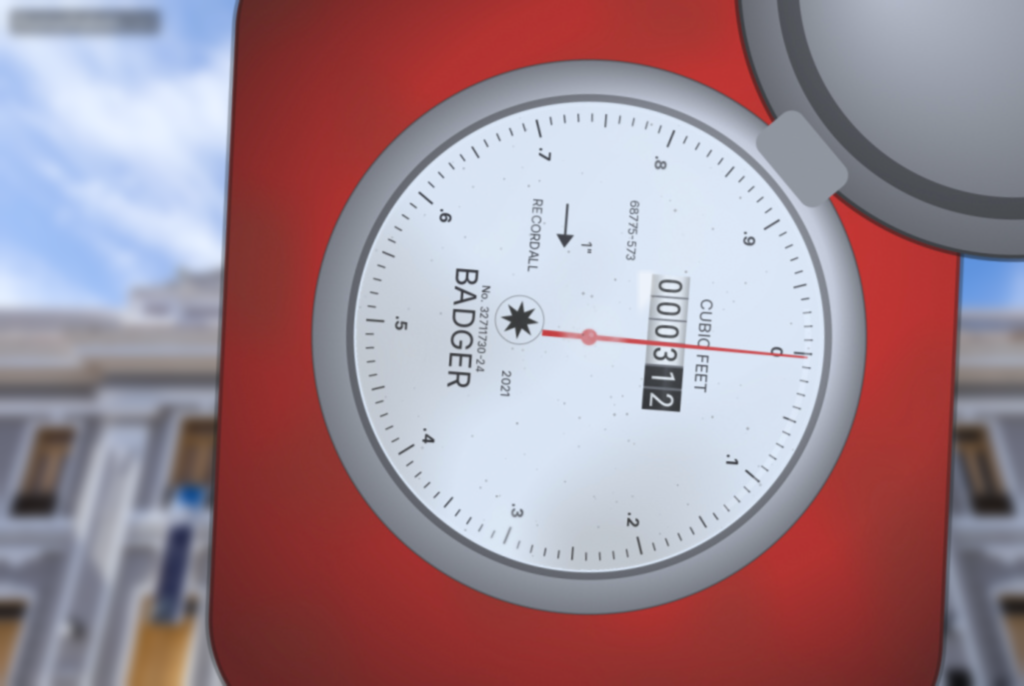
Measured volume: ft³ 312.00
